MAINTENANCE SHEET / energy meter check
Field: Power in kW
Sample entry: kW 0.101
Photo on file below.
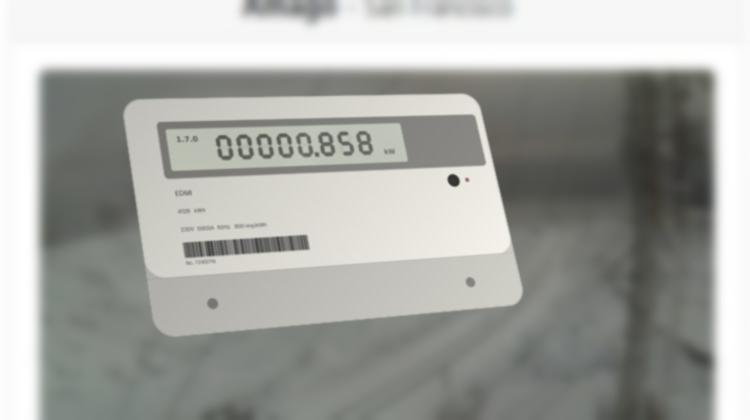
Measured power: kW 0.858
